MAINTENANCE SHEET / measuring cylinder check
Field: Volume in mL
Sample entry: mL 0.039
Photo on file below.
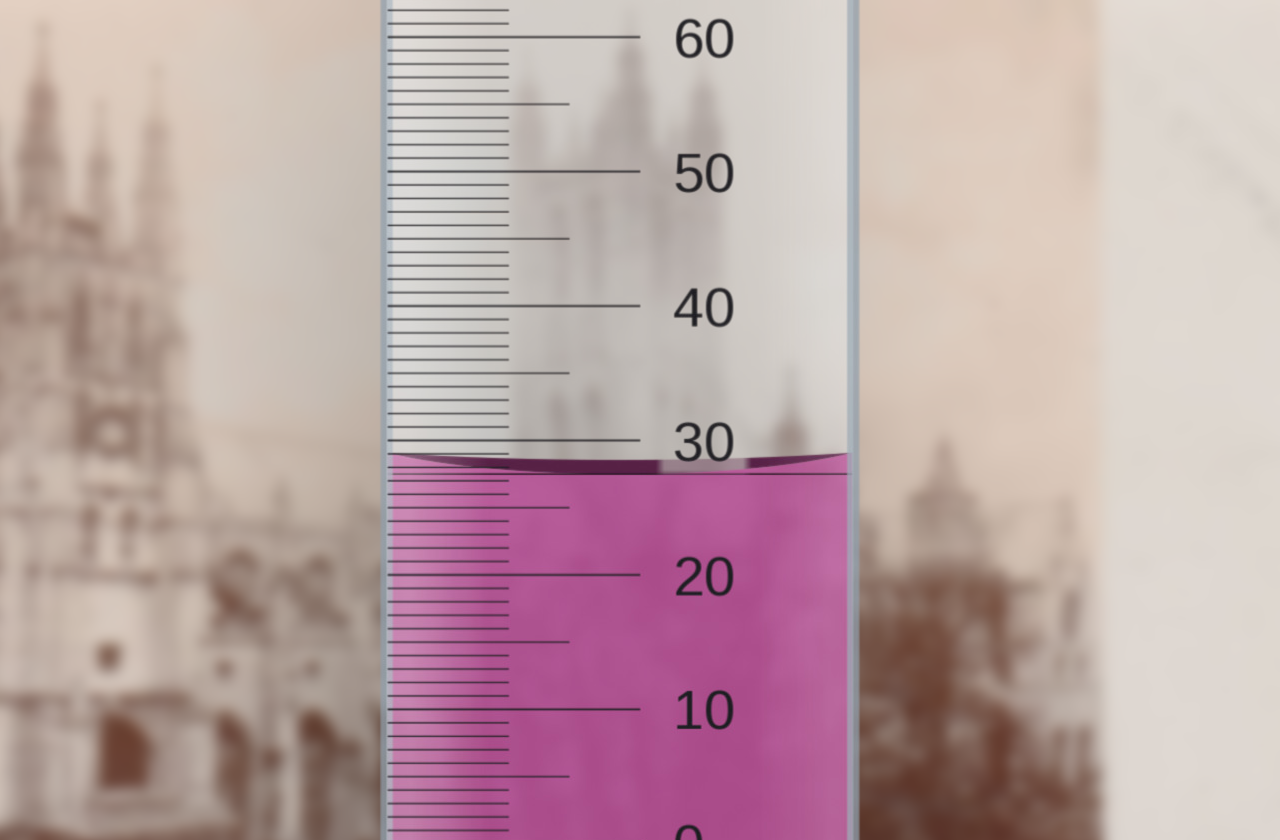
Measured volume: mL 27.5
